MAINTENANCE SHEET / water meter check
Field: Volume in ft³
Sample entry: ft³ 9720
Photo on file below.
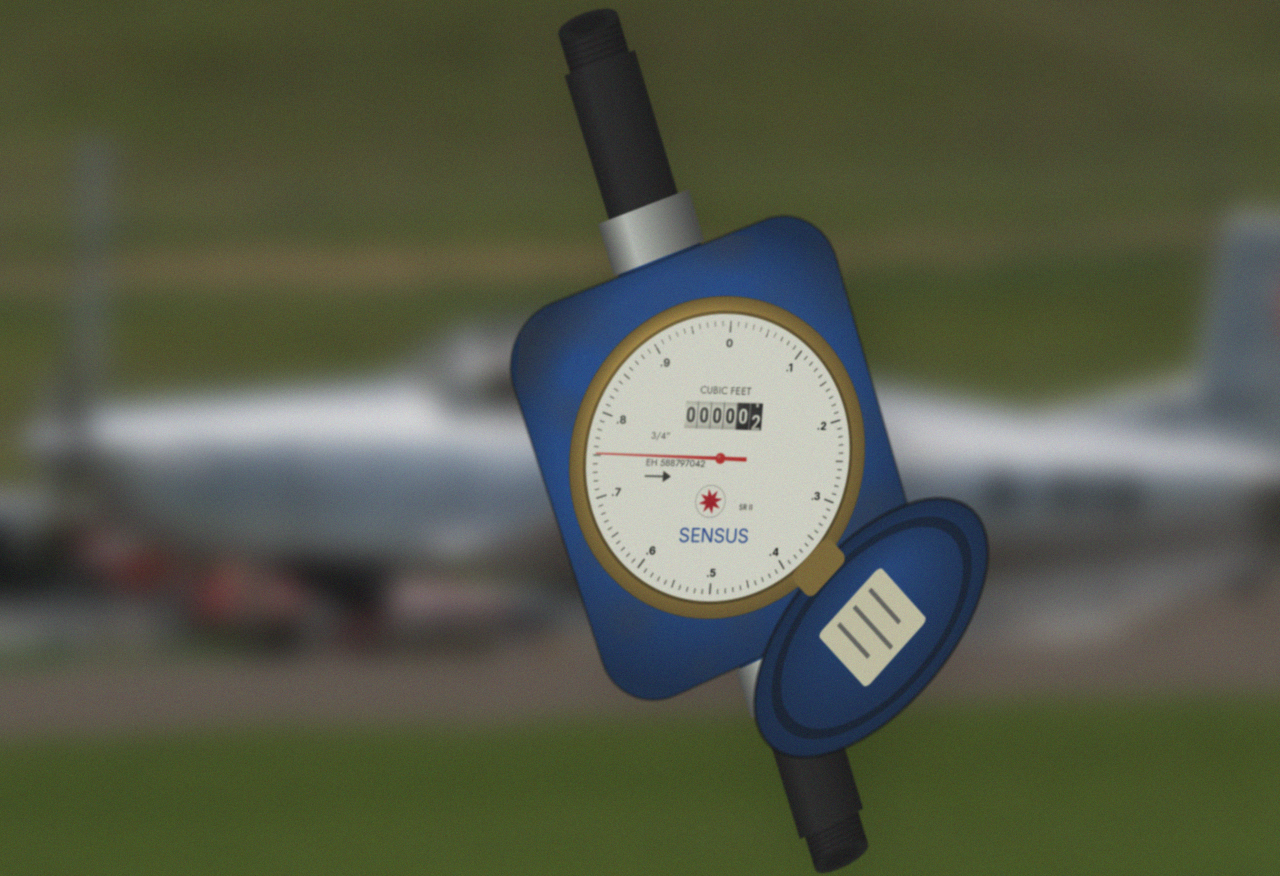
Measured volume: ft³ 1.75
